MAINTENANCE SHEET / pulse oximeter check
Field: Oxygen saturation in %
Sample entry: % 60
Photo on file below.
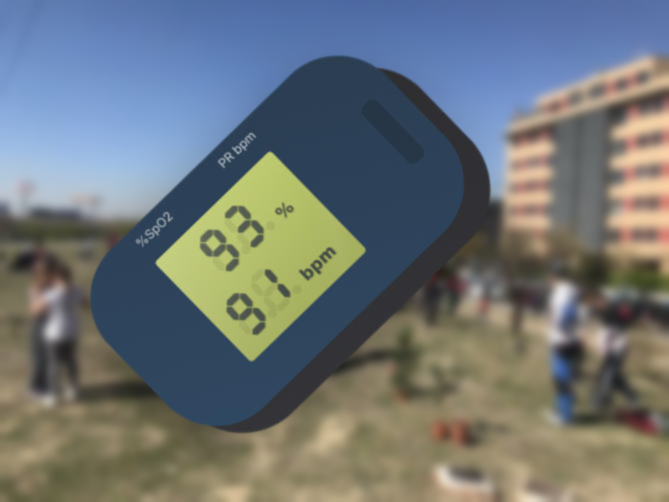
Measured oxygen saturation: % 93
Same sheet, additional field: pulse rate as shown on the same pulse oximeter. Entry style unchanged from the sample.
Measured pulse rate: bpm 91
